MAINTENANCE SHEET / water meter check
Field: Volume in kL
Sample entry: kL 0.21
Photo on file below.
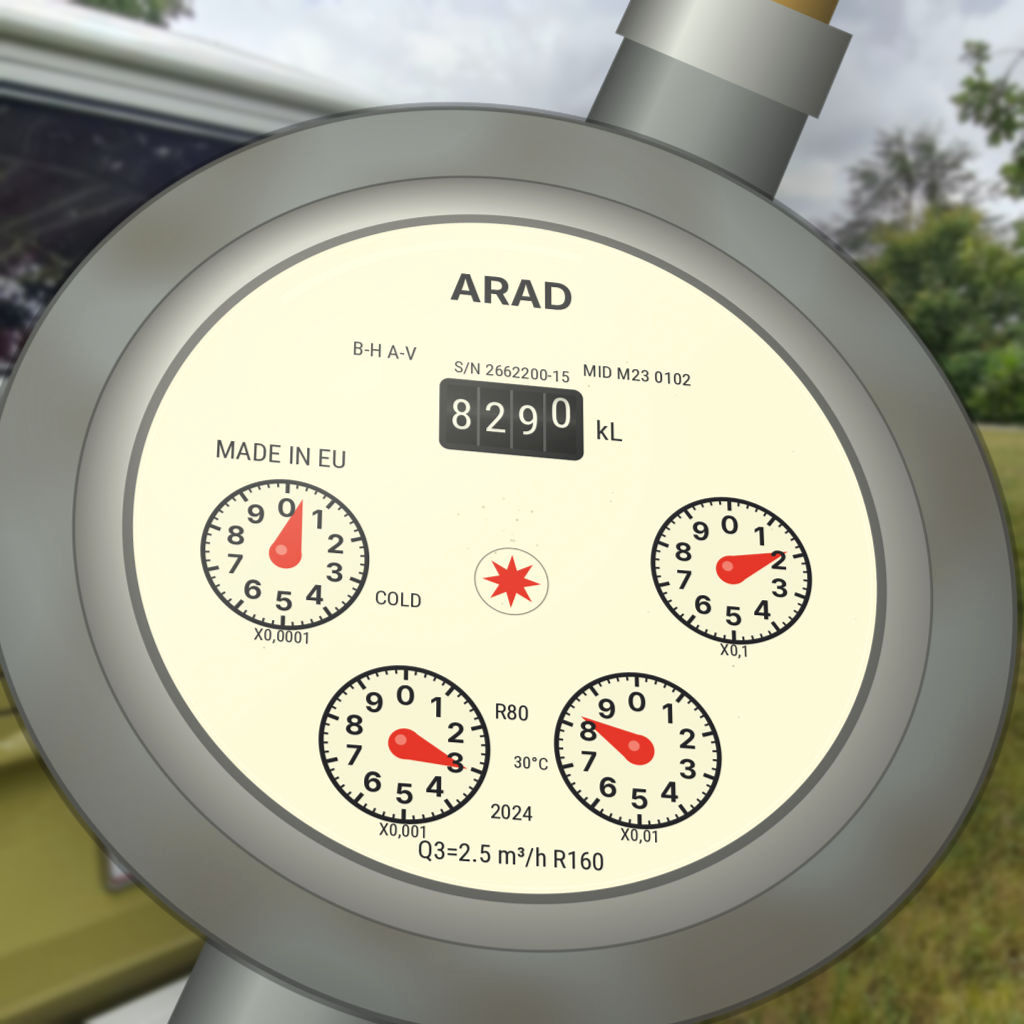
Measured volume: kL 8290.1830
